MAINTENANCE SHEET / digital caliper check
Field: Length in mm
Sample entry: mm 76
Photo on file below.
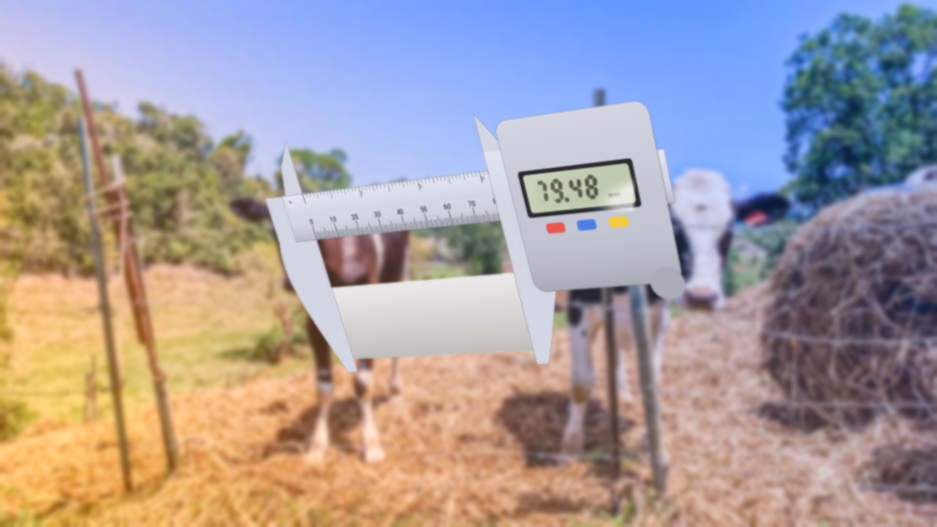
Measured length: mm 79.48
